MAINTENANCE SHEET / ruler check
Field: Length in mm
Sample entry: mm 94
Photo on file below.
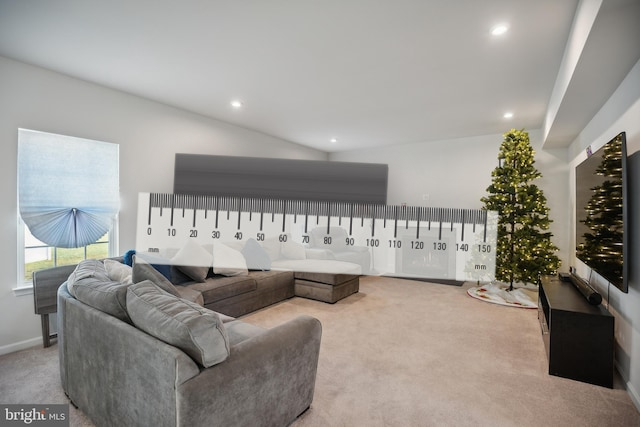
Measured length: mm 95
